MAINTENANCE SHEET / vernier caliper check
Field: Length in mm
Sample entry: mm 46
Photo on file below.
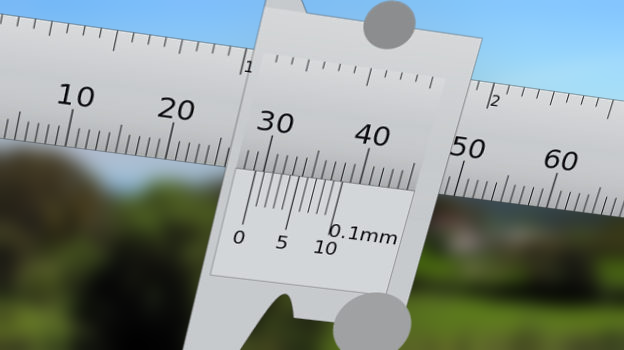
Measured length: mm 29.2
